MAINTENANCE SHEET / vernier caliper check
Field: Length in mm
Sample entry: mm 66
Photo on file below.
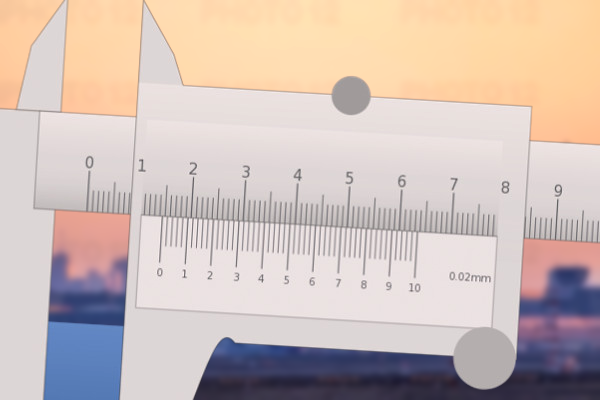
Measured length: mm 14.5
